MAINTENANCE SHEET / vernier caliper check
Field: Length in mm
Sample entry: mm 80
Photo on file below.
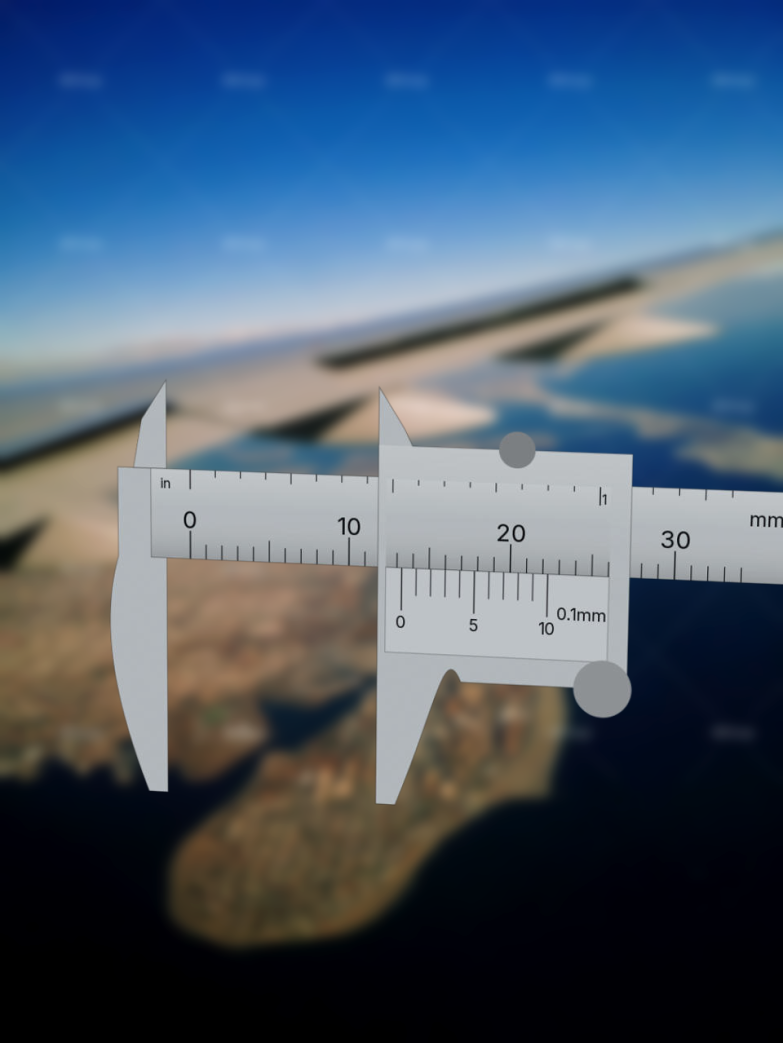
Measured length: mm 13.3
